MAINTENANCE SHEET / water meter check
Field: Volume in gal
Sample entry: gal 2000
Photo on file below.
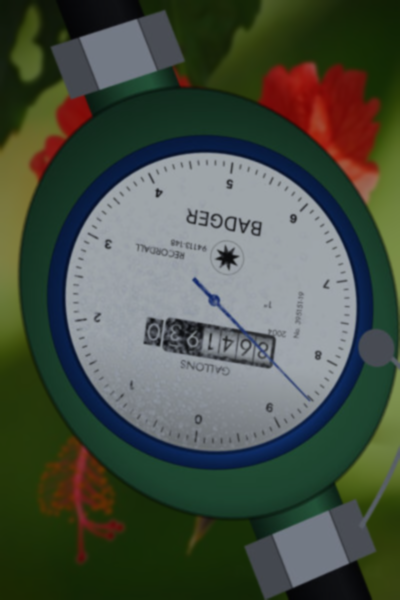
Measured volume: gal 8641928.5
